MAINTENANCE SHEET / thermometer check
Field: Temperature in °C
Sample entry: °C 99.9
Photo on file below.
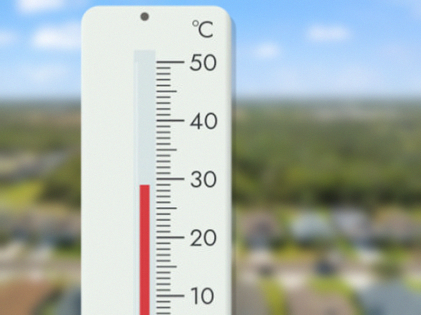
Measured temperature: °C 29
